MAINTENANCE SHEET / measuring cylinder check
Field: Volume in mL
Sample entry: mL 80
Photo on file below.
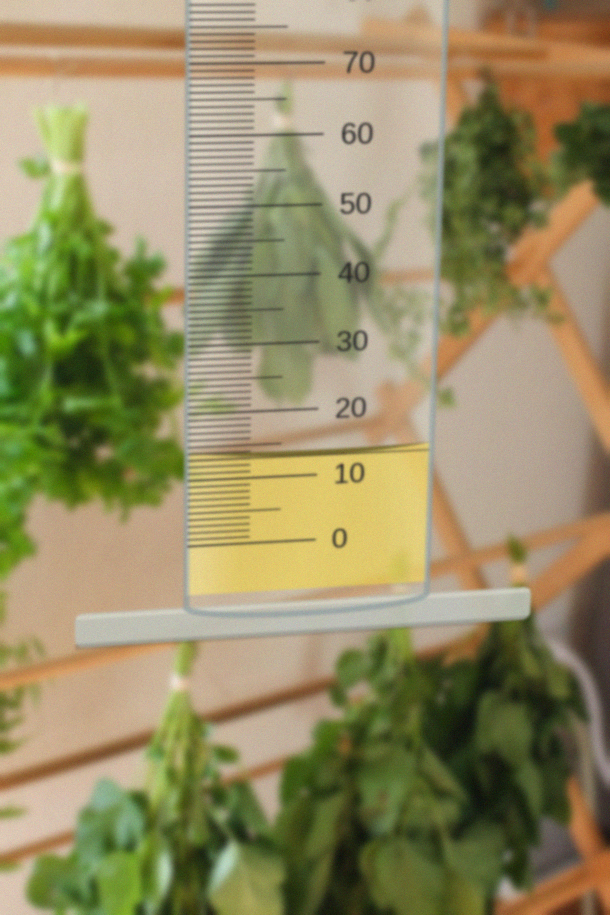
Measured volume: mL 13
